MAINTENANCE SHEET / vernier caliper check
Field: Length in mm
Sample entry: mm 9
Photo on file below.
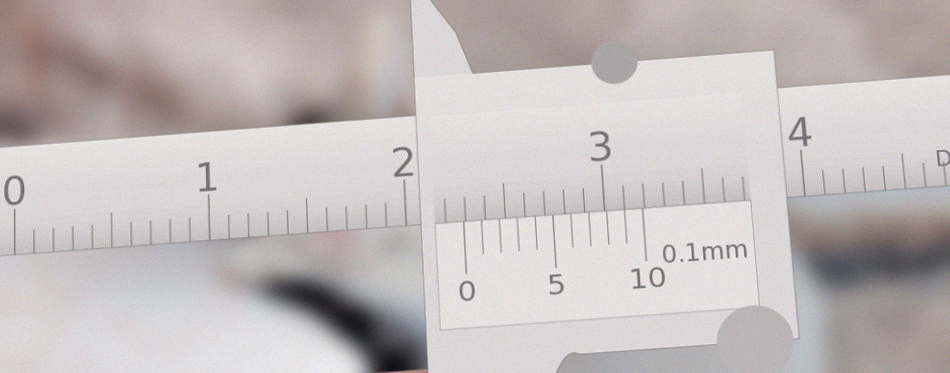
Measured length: mm 22.9
